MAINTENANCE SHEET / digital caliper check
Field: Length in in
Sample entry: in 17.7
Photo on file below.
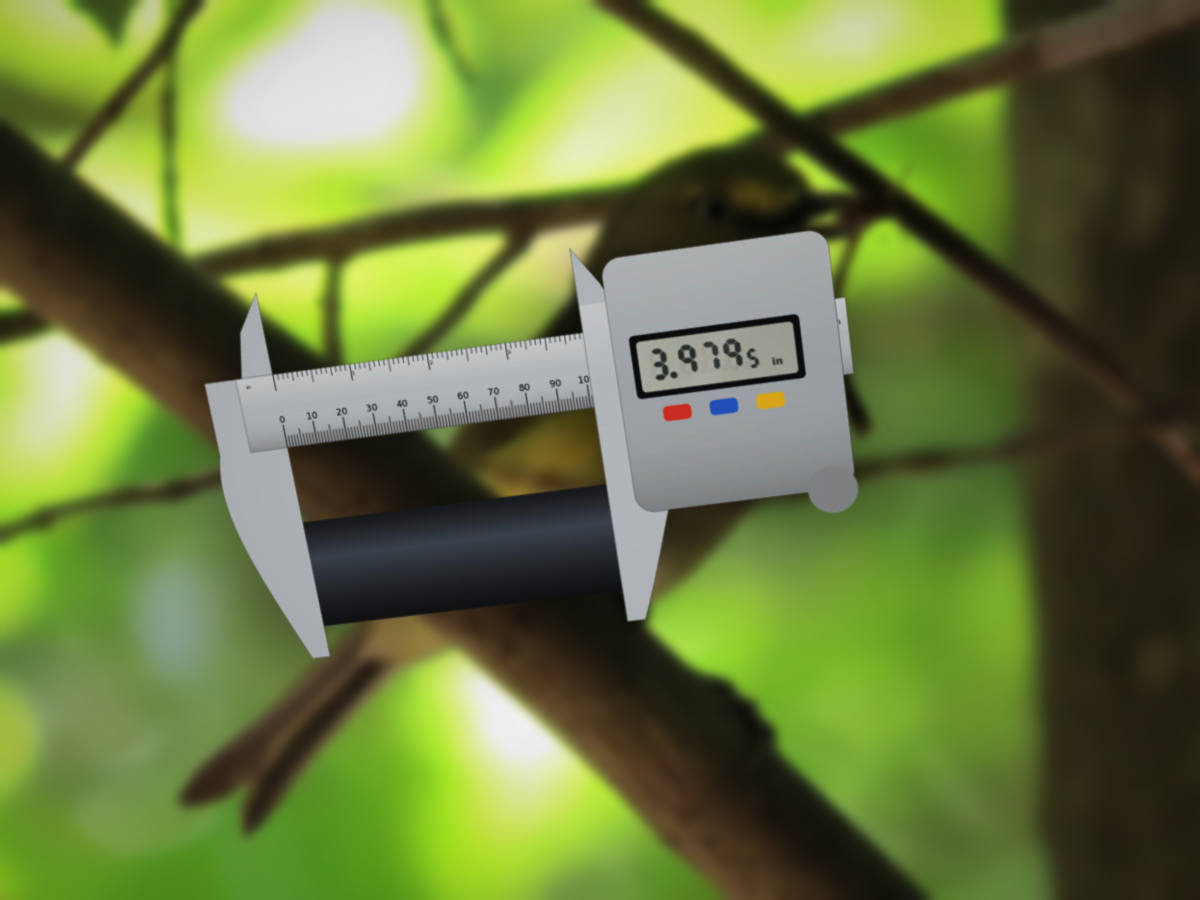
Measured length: in 3.9795
